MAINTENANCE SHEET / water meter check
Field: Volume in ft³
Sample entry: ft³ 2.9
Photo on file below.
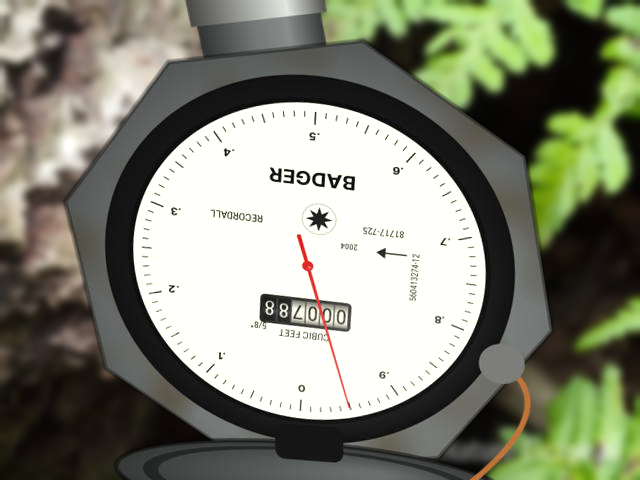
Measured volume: ft³ 787.95
